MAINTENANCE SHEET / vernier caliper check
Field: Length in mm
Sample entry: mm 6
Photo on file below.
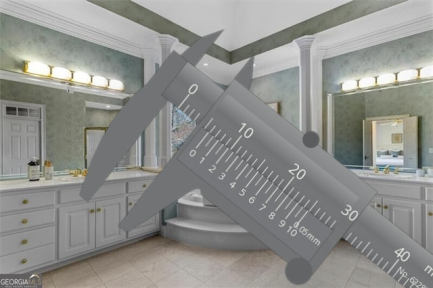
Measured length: mm 5.8
